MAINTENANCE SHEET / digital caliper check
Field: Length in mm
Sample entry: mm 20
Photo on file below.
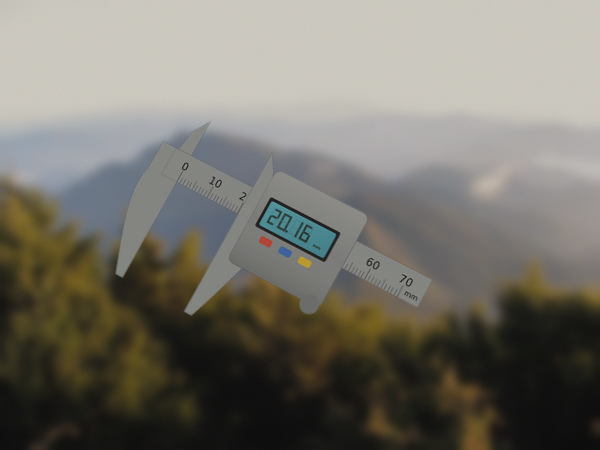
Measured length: mm 20.16
